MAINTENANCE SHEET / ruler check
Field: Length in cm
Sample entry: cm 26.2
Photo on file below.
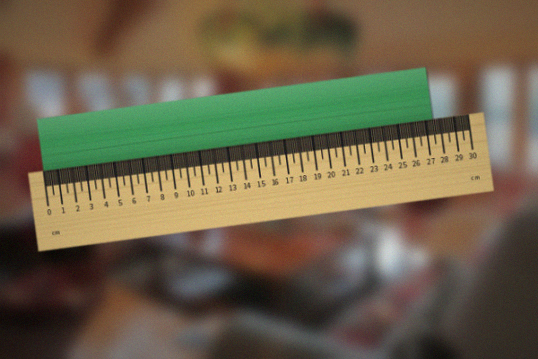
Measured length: cm 27.5
